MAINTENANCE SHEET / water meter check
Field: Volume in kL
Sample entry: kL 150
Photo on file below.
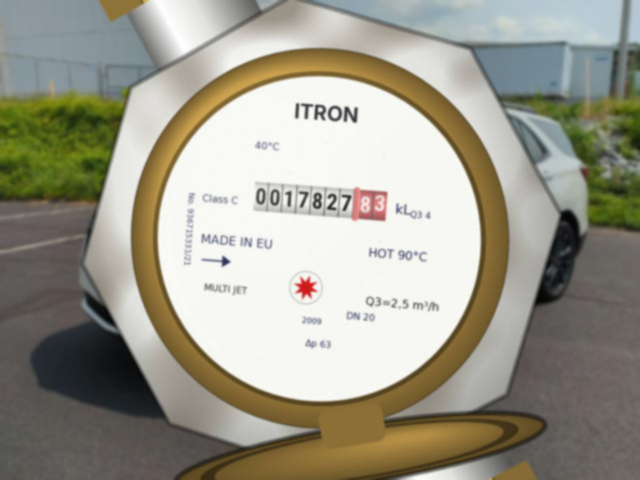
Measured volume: kL 17827.83
